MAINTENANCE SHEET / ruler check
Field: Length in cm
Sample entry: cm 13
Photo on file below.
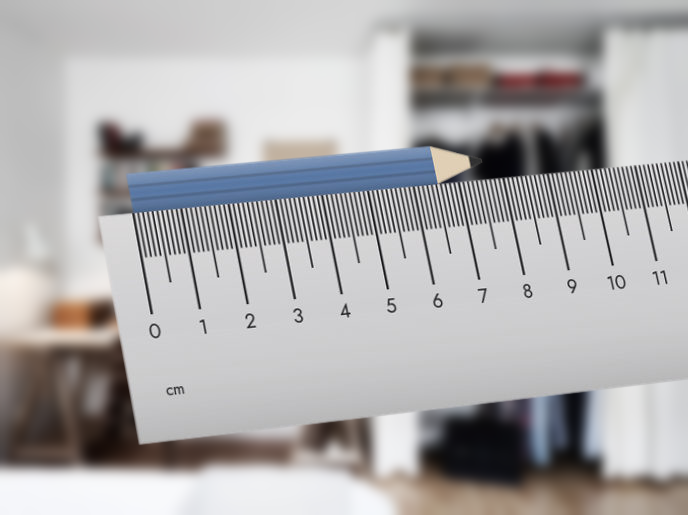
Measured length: cm 7.6
